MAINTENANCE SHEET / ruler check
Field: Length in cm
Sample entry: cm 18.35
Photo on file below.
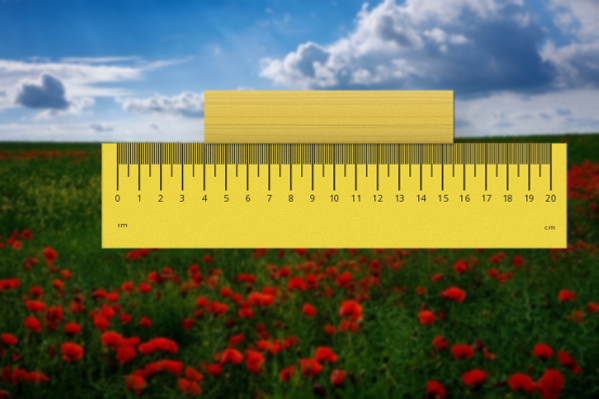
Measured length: cm 11.5
